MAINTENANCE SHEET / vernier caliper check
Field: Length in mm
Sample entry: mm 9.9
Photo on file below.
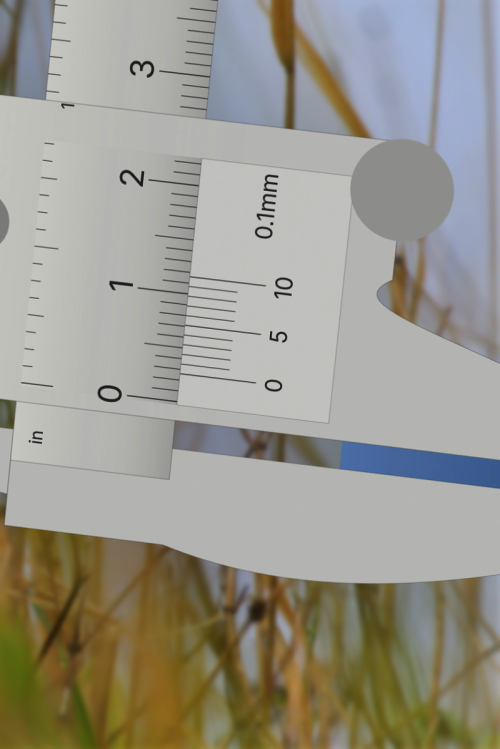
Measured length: mm 2.6
